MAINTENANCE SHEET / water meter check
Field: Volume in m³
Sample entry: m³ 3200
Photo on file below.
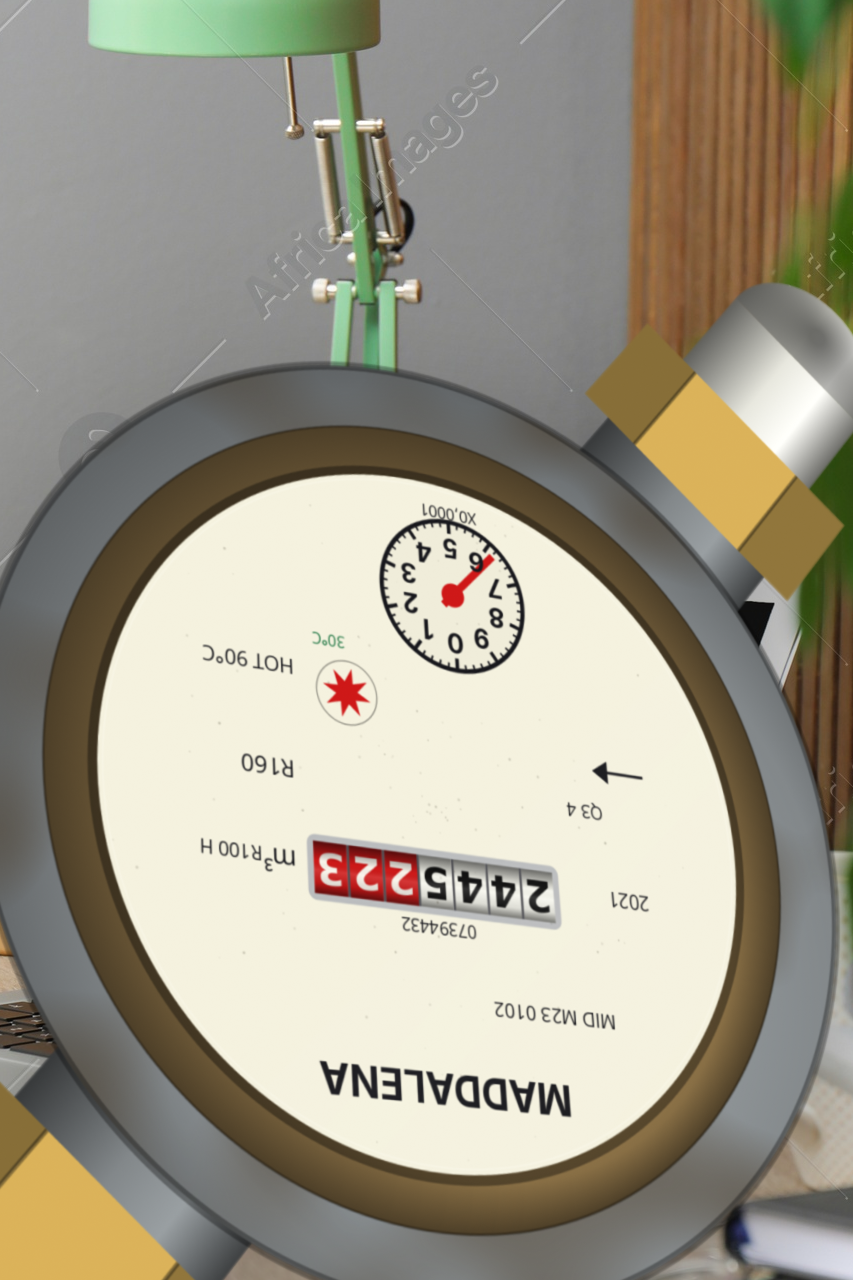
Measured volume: m³ 2445.2236
